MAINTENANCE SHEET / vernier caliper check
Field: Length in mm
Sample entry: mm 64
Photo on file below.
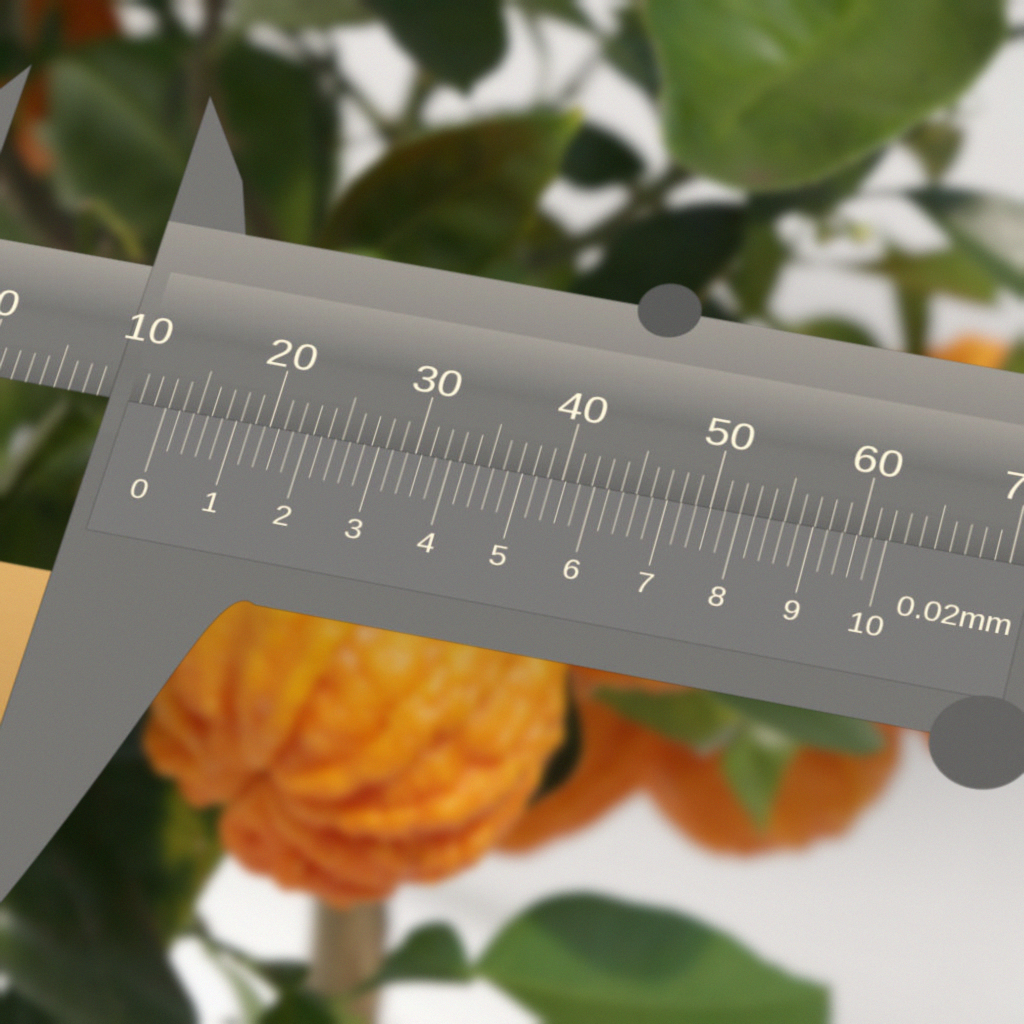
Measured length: mm 12.8
